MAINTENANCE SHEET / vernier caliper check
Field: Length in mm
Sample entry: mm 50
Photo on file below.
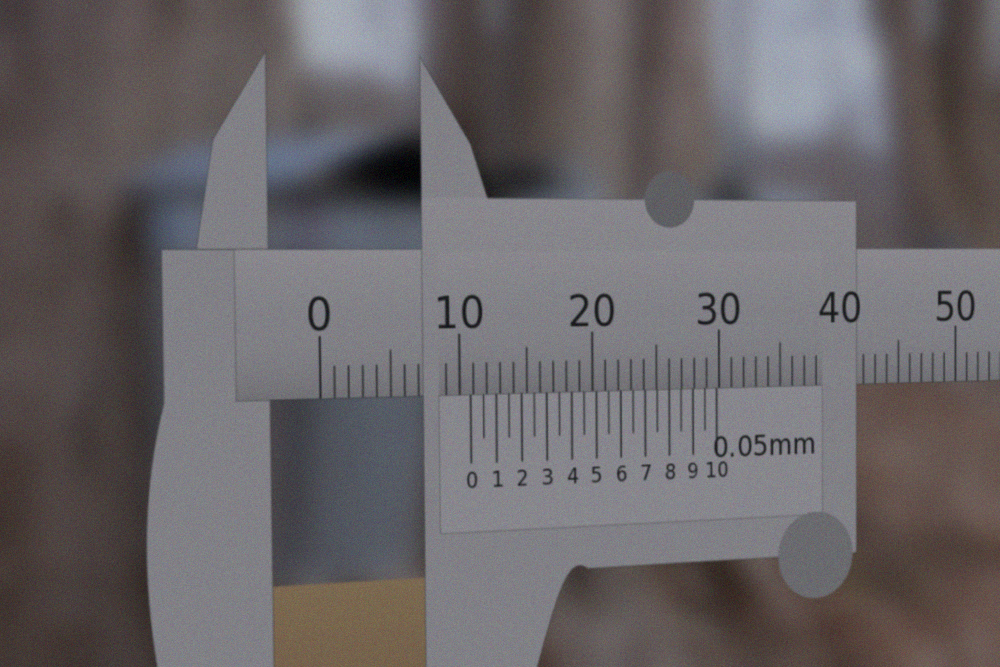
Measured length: mm 10.8
